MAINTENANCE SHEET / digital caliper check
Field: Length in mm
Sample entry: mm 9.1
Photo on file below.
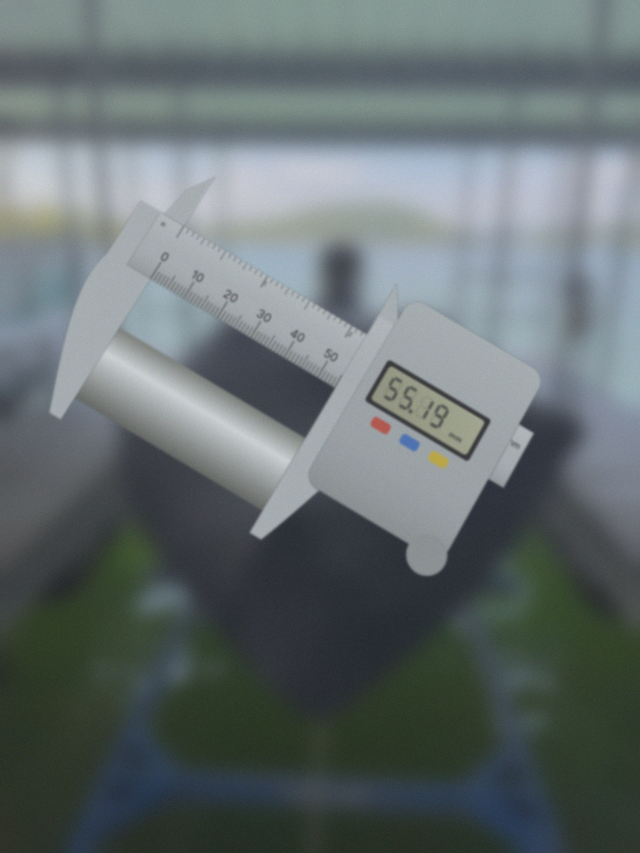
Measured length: mm 55.19
